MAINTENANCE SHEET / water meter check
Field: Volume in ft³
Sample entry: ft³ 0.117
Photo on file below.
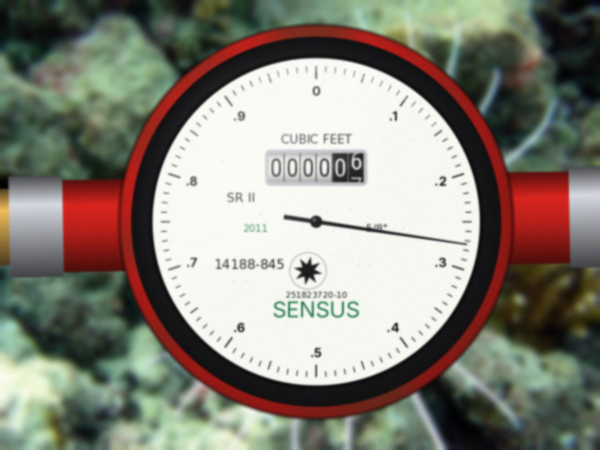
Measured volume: ft³ 6.27
